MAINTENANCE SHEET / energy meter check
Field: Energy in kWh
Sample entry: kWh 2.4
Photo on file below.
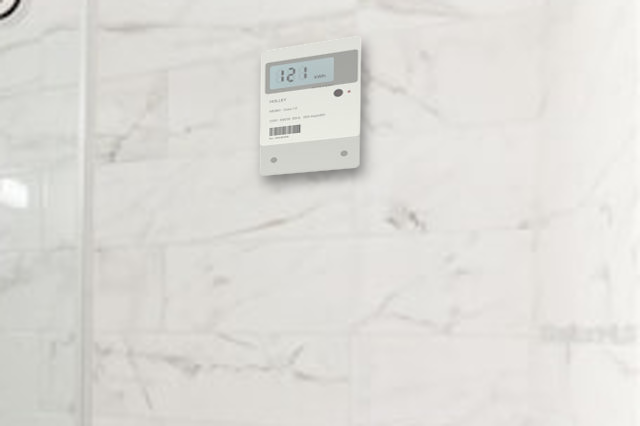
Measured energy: kWh 121
